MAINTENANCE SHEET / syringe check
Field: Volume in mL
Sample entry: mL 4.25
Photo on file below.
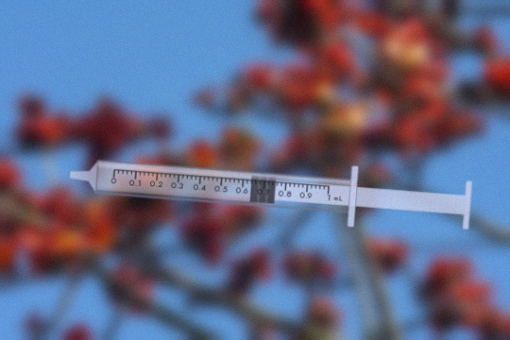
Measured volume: mL 0.64
